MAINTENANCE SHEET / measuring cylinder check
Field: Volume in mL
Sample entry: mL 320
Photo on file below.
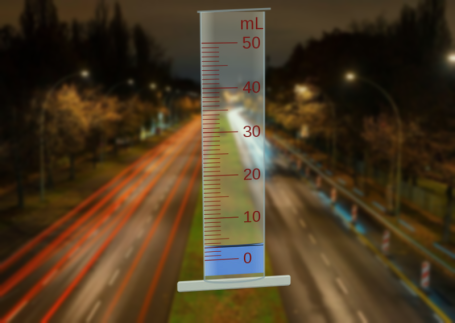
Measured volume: mL 3
